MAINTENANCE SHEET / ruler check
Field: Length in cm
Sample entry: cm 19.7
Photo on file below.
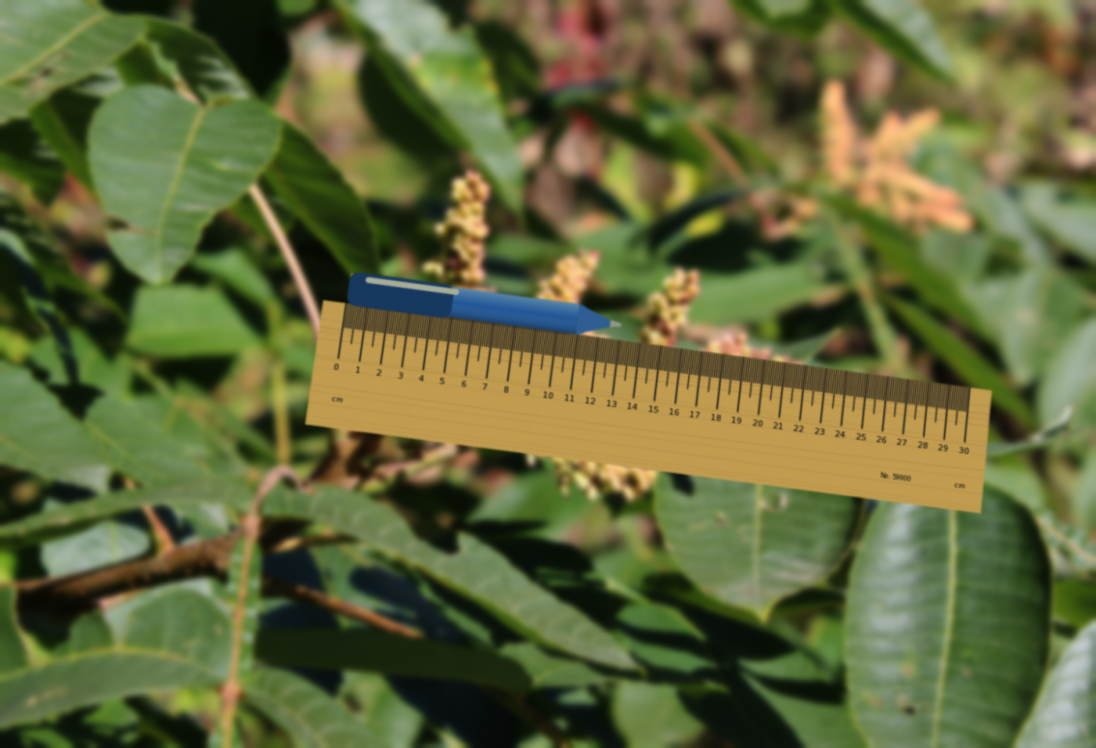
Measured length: cm 13
